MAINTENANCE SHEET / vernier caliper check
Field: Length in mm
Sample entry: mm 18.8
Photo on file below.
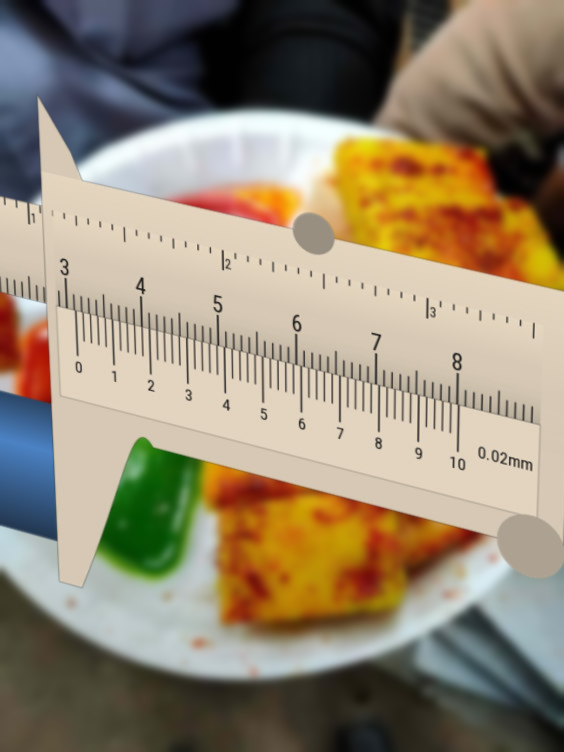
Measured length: mm 31.2
